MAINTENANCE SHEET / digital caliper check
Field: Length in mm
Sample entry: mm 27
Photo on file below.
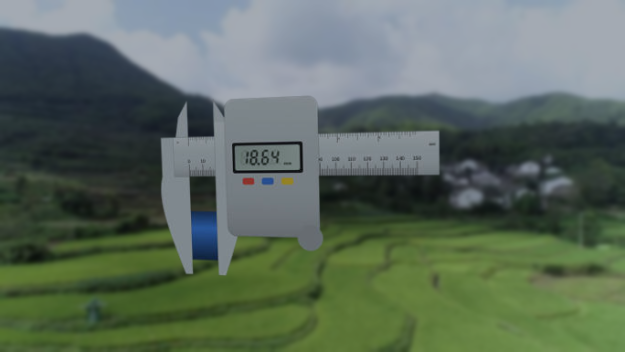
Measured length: mm 18.64
